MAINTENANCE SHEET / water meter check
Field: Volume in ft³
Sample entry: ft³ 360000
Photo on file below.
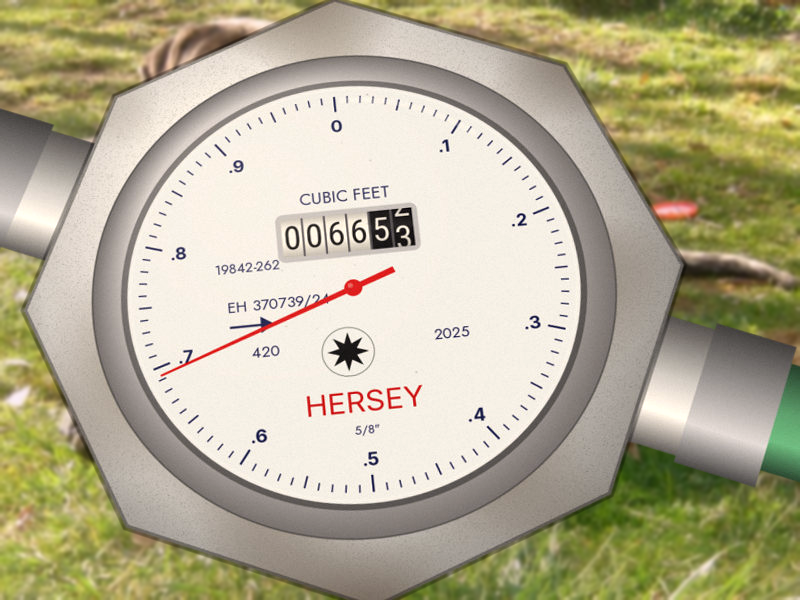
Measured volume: ft³ 6652.69
